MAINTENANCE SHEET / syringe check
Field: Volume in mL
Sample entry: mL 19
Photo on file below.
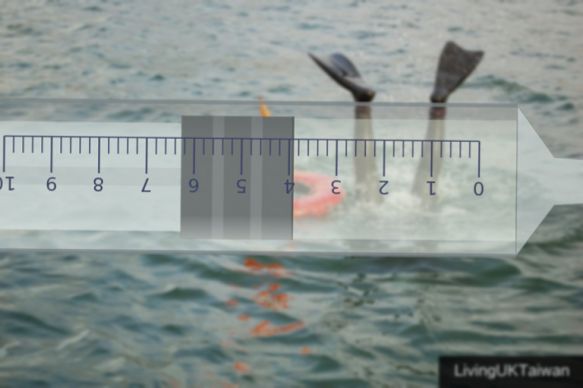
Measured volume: mL 3.9
